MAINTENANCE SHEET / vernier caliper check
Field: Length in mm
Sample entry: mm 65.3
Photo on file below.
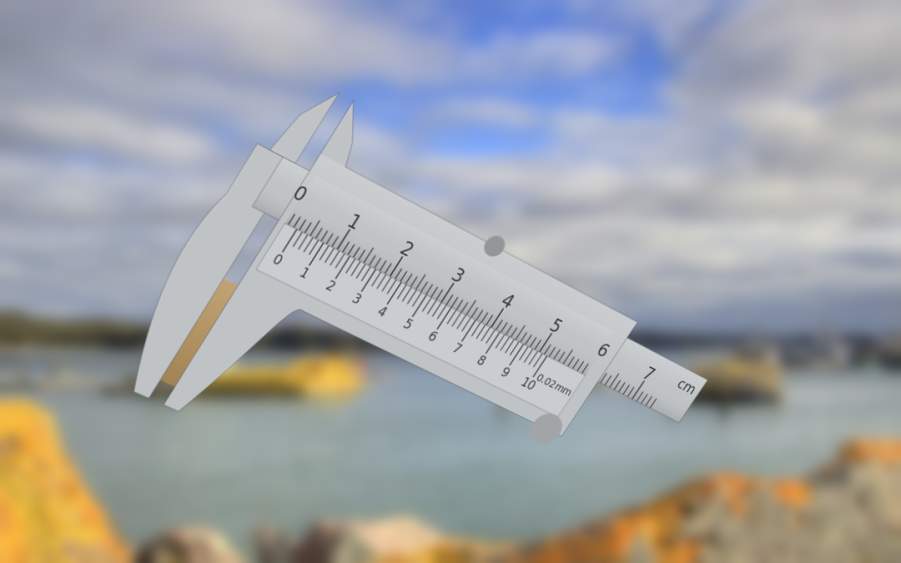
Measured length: mm 2.6
